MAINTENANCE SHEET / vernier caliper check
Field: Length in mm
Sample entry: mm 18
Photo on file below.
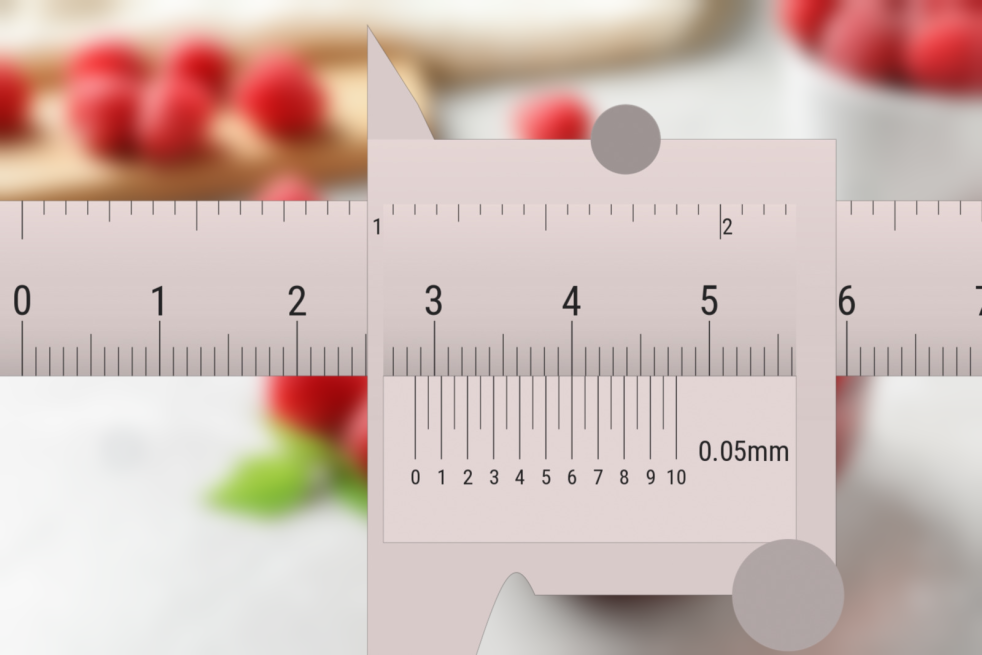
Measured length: mm 28.6
